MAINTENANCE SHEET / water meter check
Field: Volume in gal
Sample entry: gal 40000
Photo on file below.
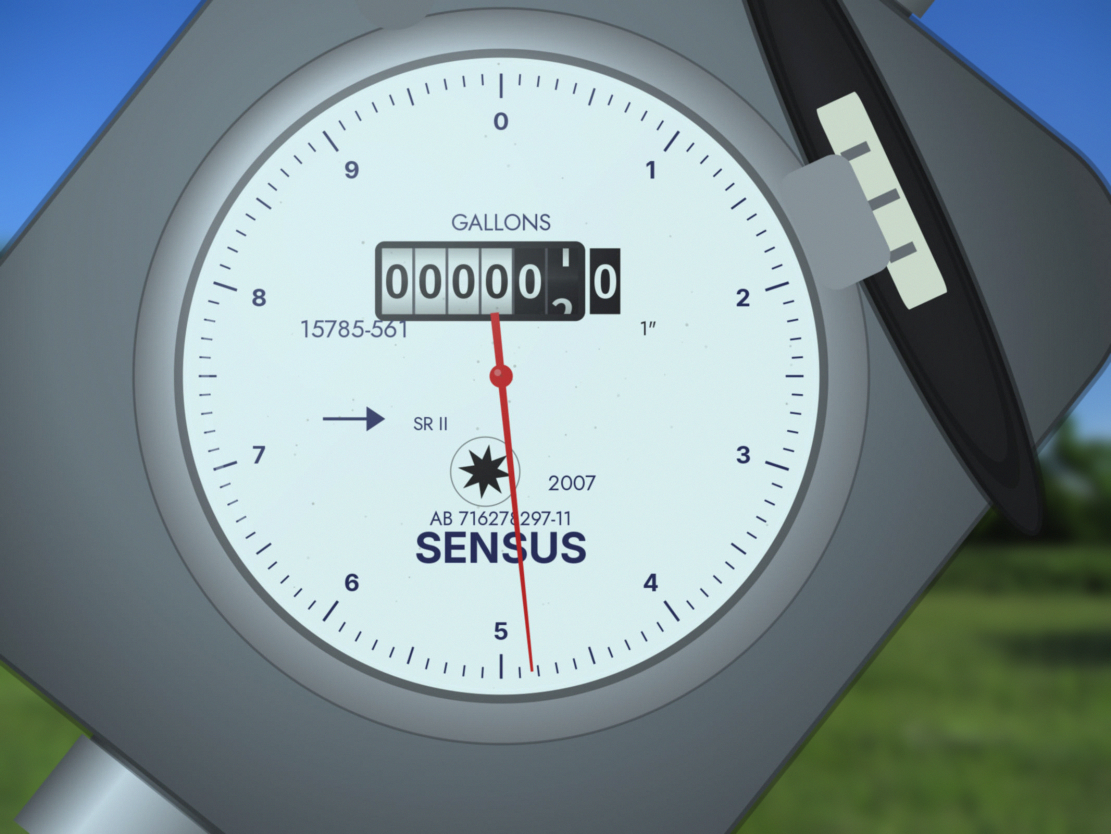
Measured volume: gal 14.8
